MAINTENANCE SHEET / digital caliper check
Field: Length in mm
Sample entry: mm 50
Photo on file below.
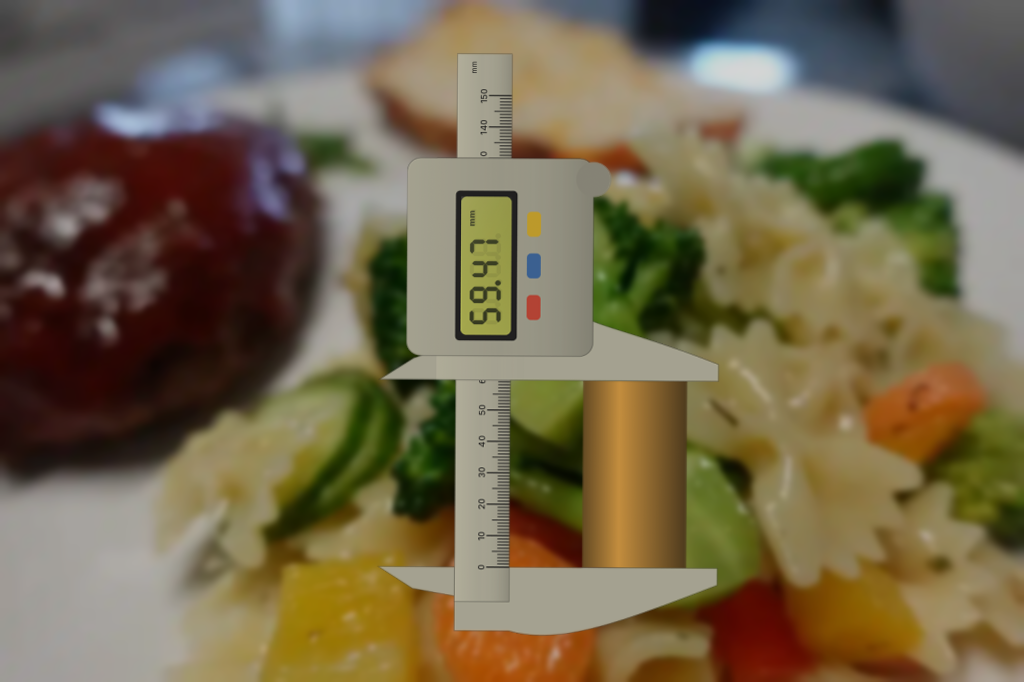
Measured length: mm 59.47
